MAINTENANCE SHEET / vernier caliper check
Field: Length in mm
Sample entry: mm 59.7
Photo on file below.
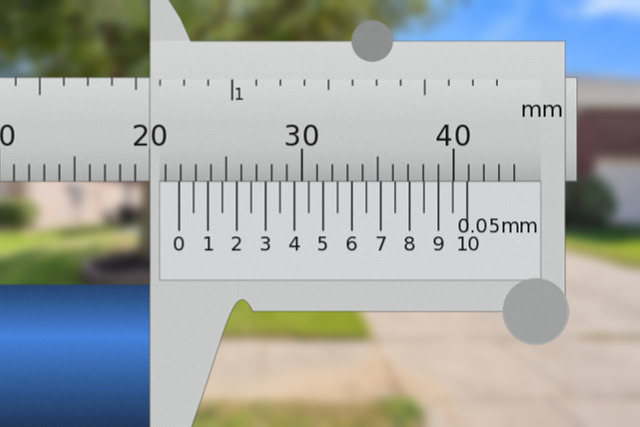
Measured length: mm 21.9
